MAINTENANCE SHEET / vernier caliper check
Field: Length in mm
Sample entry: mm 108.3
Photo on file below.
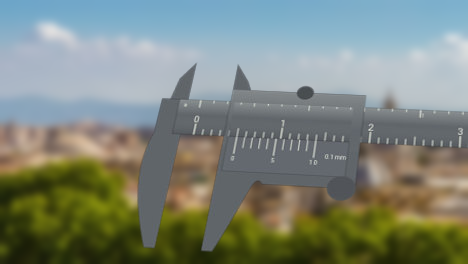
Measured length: mm 5.0
